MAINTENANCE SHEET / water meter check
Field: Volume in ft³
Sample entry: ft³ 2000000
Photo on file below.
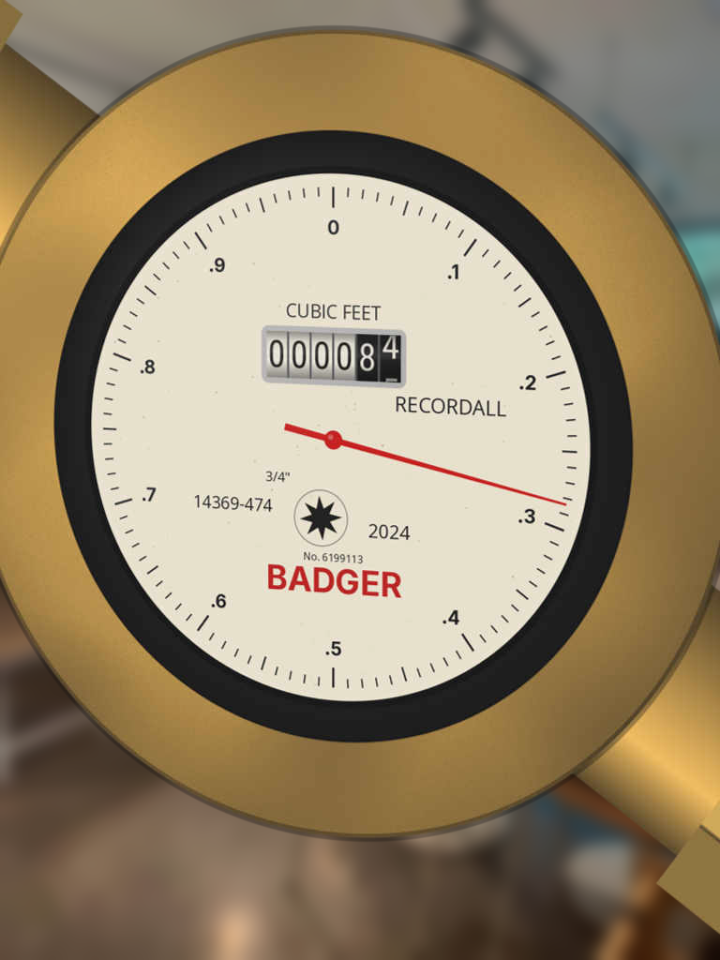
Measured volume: ft³ 84.28
